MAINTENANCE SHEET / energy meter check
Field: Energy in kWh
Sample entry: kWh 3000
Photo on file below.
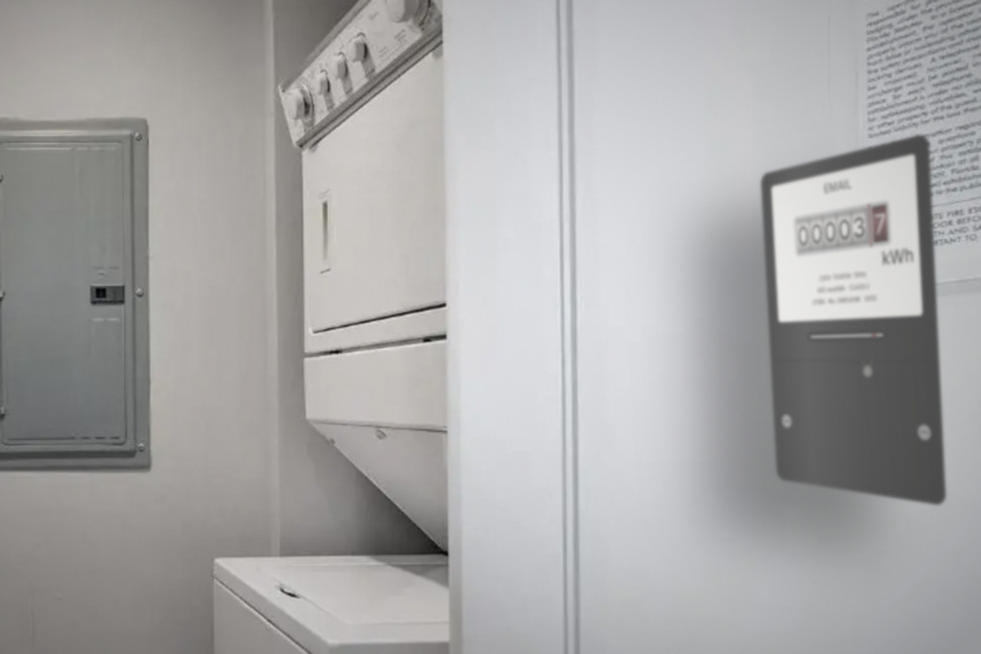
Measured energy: kWh 3.7
